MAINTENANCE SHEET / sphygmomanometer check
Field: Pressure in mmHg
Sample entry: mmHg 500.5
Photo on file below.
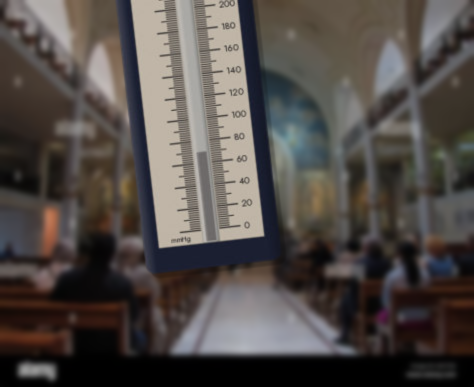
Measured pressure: mmHg 70
